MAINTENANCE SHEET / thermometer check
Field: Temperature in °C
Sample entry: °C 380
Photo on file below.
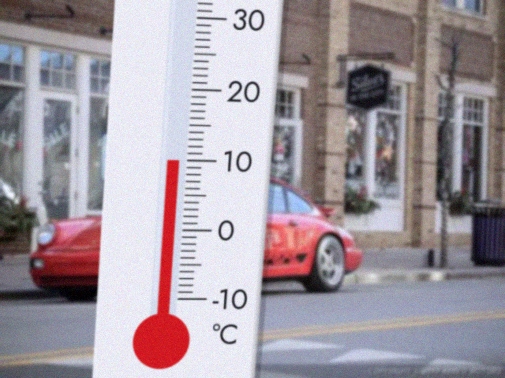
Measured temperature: °C 10
